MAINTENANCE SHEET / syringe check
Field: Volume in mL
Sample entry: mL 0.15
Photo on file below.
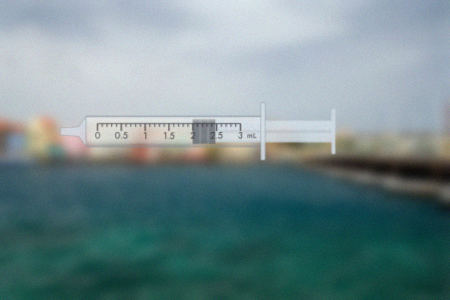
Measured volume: mL 2
